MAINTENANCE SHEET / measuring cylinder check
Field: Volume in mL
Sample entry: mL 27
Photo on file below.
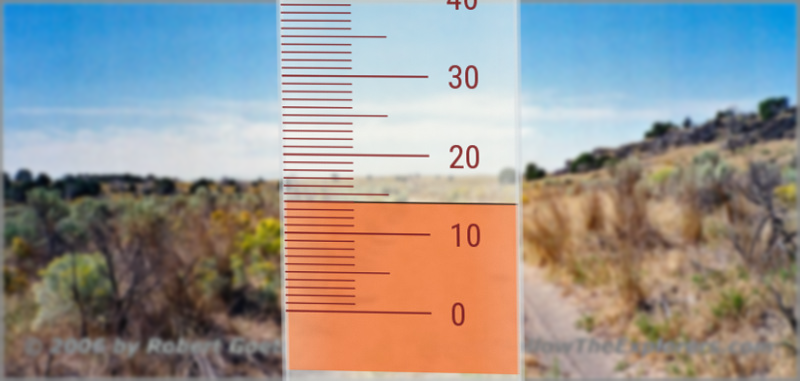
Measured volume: mL 14
